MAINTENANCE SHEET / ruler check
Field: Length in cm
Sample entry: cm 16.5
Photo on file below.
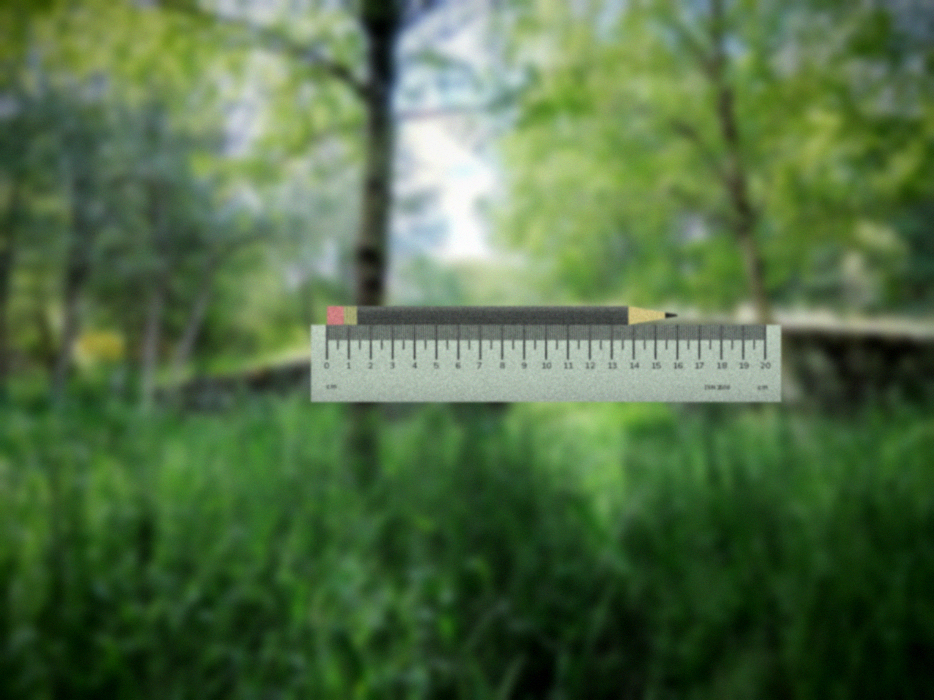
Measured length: cm 16
